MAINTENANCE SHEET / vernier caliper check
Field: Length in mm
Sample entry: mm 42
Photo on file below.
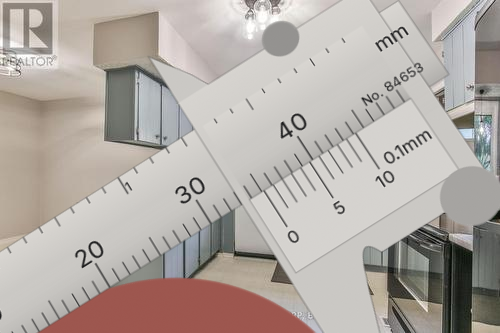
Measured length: mm 35.2
